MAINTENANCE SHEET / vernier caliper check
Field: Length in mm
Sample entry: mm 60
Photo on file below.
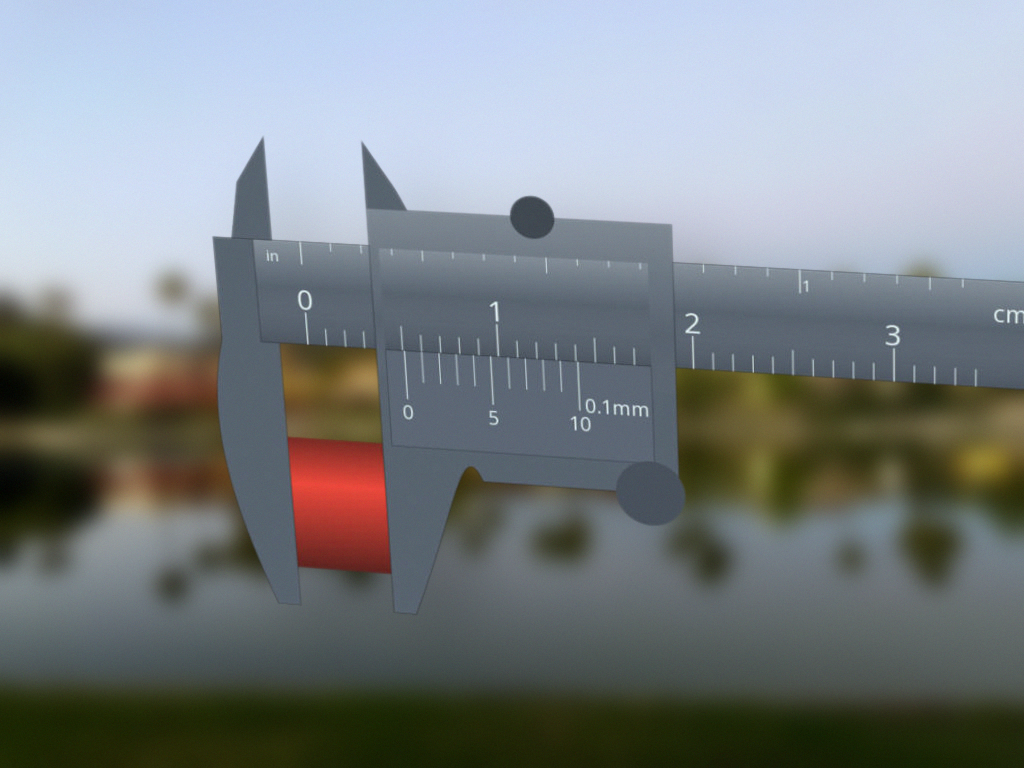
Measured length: mm 5.1
